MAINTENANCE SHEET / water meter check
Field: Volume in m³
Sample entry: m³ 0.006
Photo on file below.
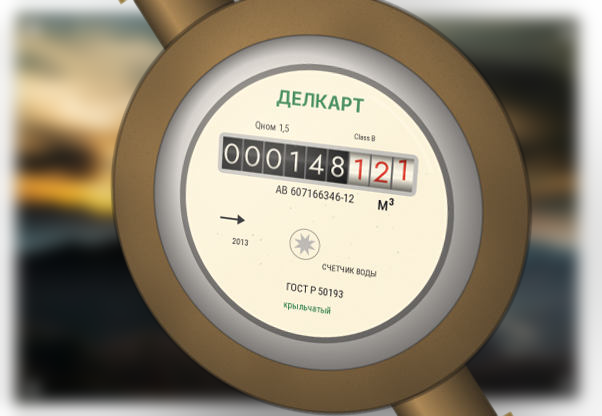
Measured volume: m³ 148.121
